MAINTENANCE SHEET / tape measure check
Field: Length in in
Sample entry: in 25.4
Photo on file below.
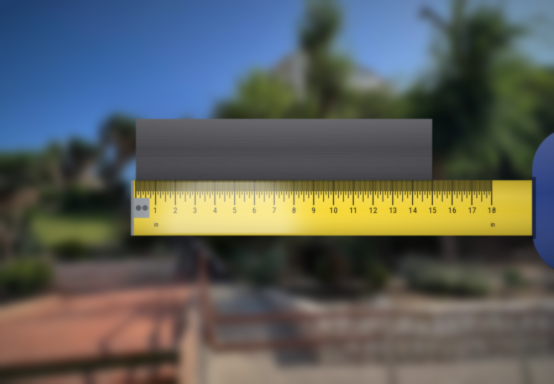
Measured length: in 15
